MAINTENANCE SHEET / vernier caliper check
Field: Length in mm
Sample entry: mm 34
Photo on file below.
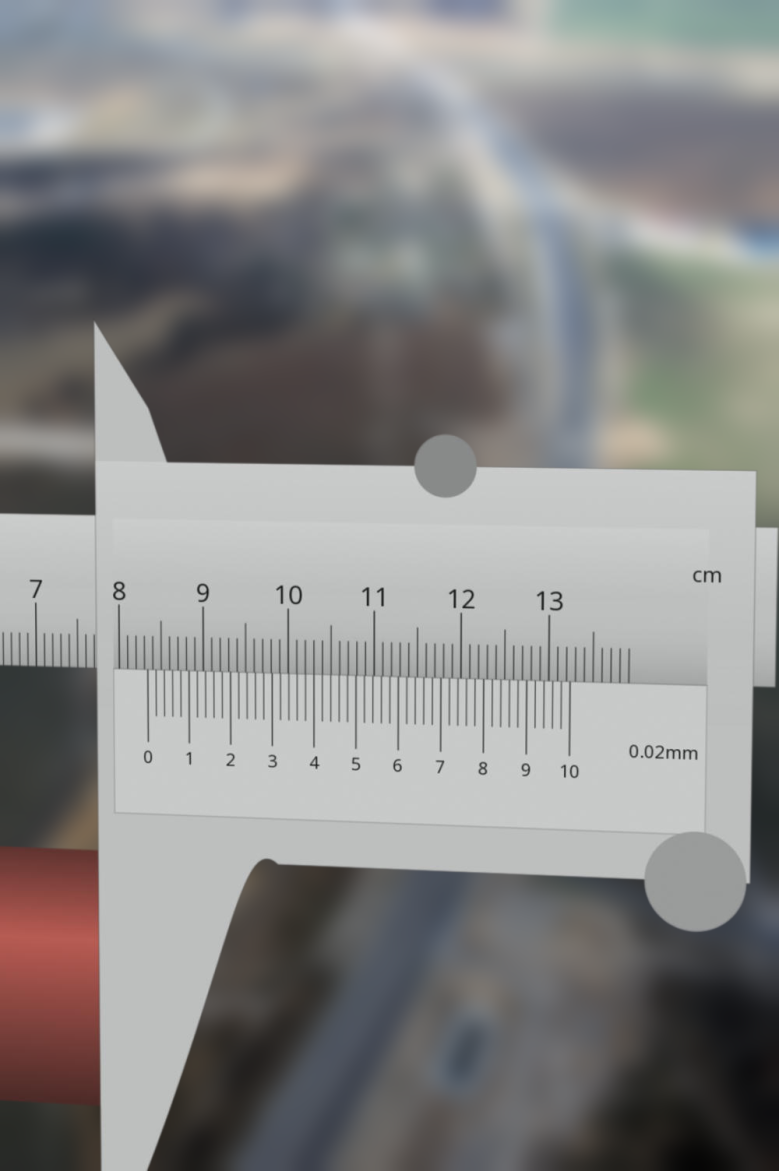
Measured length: mm 83.4
